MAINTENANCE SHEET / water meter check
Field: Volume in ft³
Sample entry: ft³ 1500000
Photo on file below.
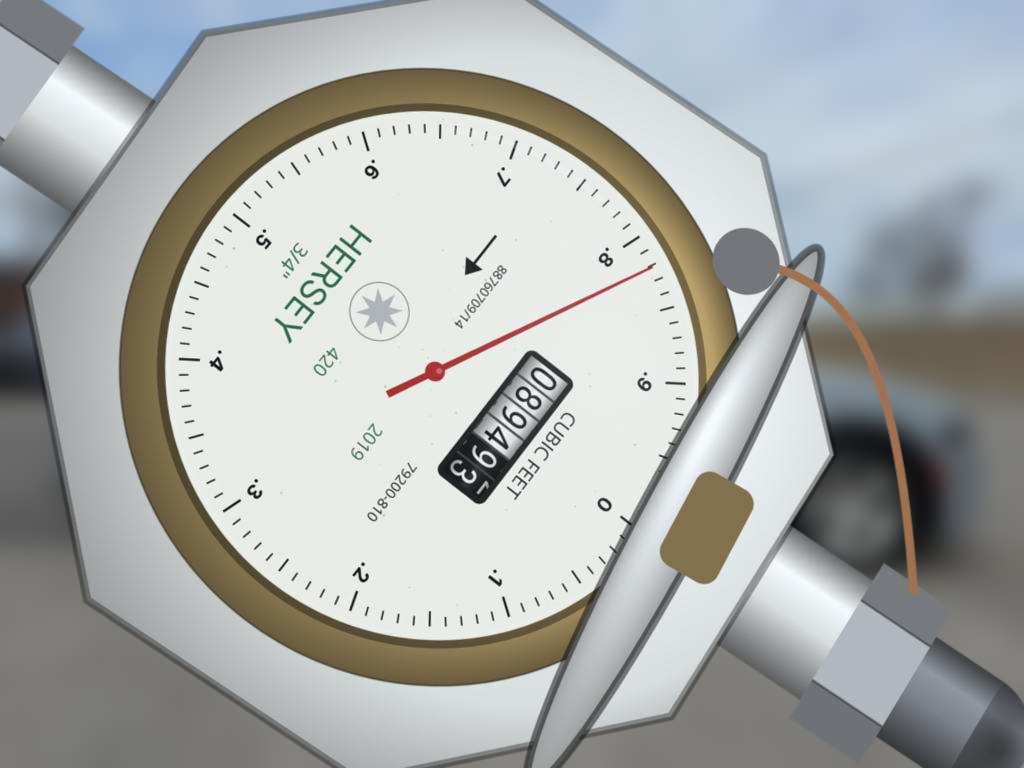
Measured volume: ft³ 89492.82
